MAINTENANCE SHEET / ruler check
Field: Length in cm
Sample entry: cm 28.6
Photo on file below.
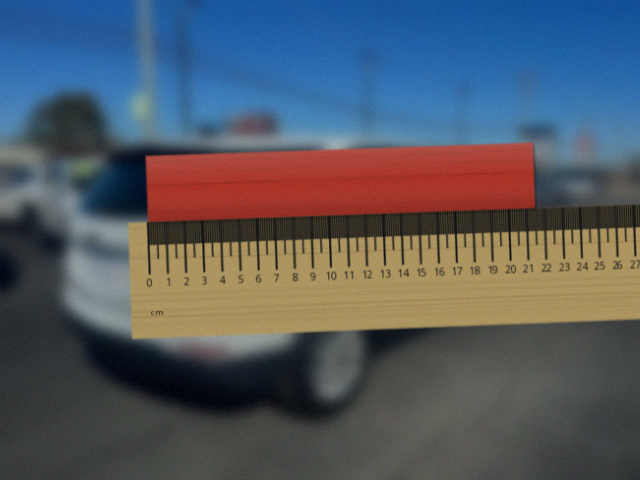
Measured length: cm 21.5
